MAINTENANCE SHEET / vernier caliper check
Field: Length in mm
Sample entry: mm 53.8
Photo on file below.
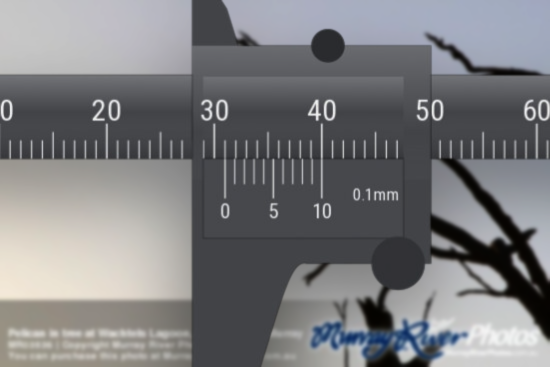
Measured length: mm 31.0
